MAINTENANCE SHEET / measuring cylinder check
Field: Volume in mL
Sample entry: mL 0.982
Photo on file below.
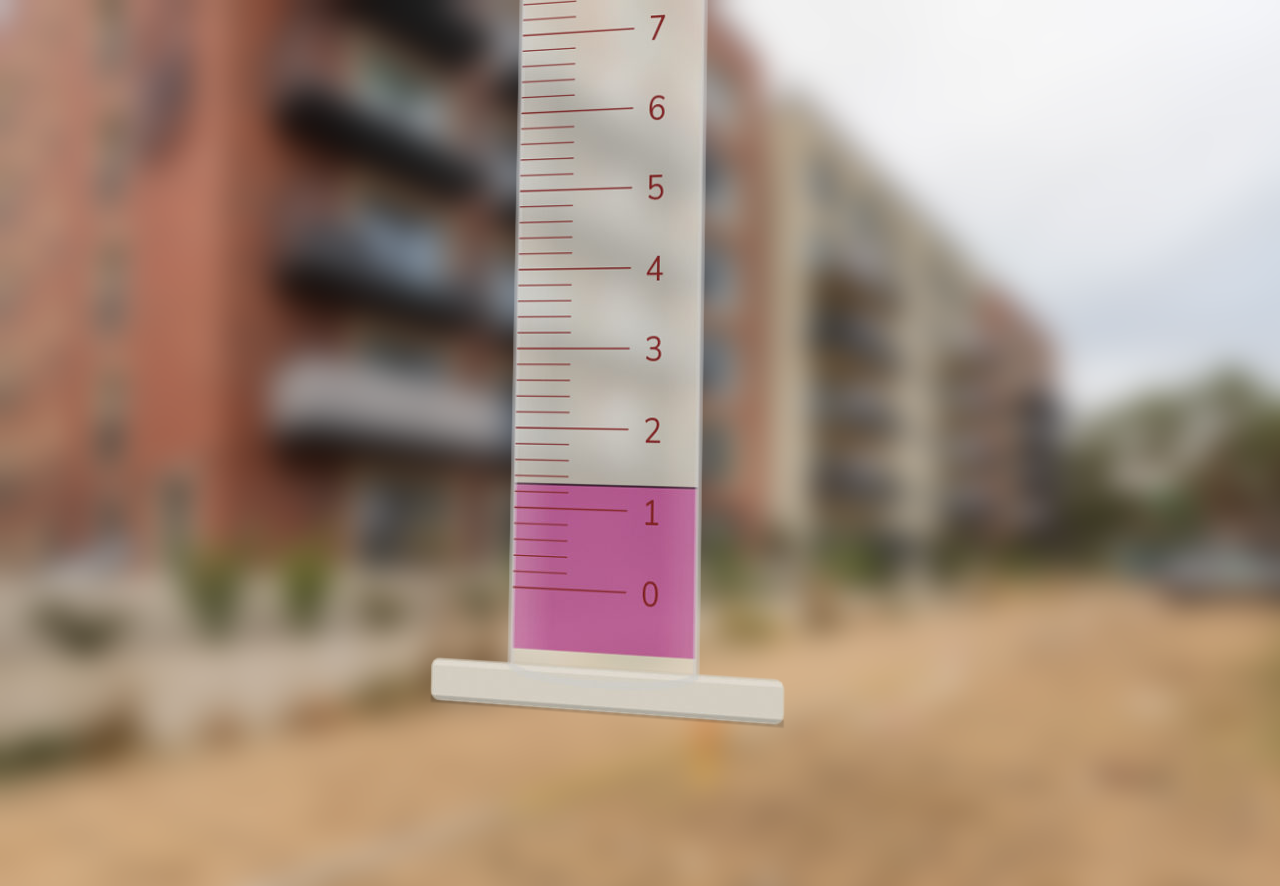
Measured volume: mL 1.3
